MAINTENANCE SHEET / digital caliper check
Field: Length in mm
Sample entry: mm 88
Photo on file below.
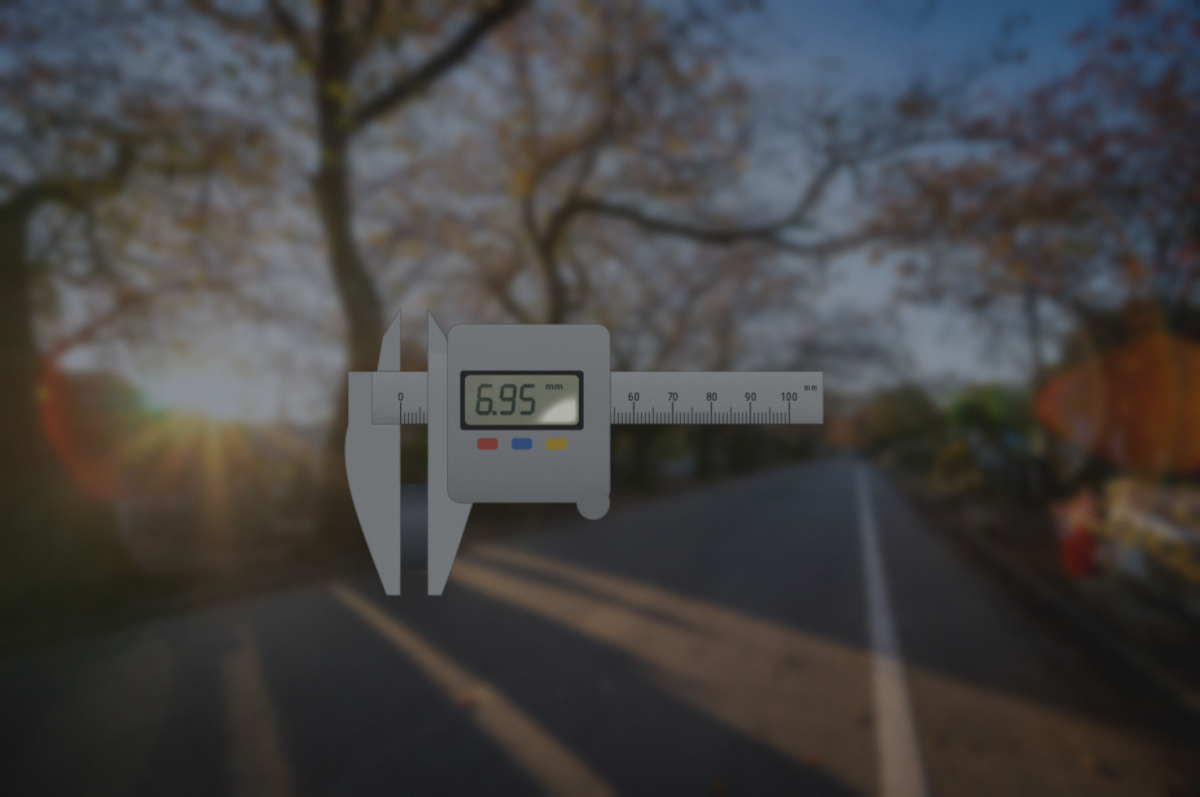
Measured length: mm 6.95
